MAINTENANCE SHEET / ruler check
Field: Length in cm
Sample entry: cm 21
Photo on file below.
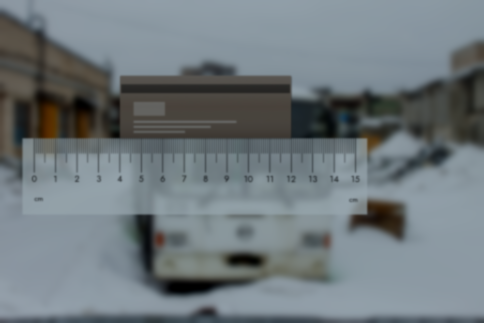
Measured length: cm 8
